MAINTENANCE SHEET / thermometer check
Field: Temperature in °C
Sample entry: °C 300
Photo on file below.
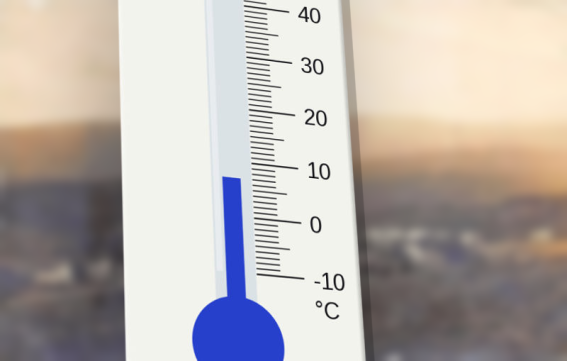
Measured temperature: °C 7
